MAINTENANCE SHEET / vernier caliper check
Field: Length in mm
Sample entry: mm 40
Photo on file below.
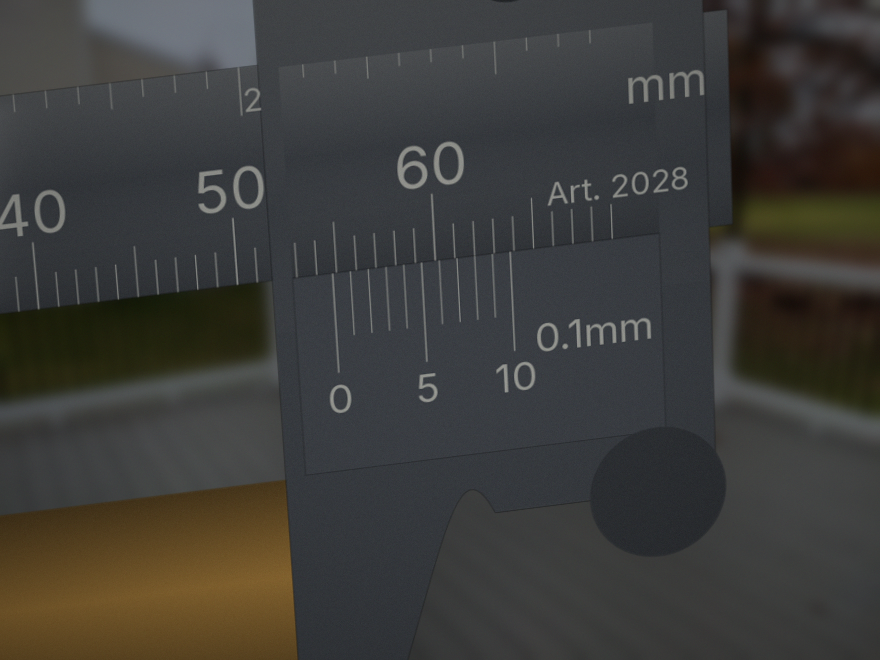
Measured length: mm 54.8
